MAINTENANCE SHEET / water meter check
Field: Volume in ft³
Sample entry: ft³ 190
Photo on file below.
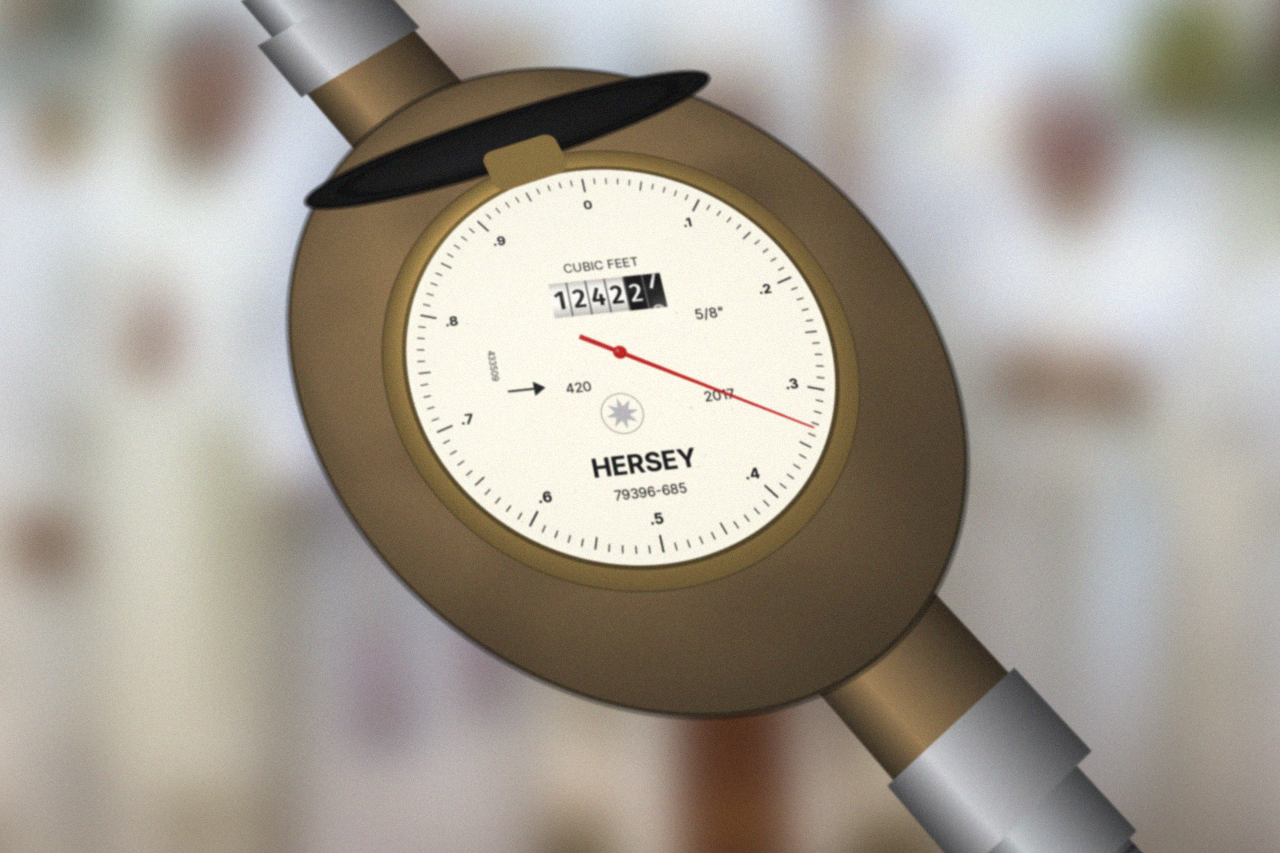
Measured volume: ft³ 124227.33
